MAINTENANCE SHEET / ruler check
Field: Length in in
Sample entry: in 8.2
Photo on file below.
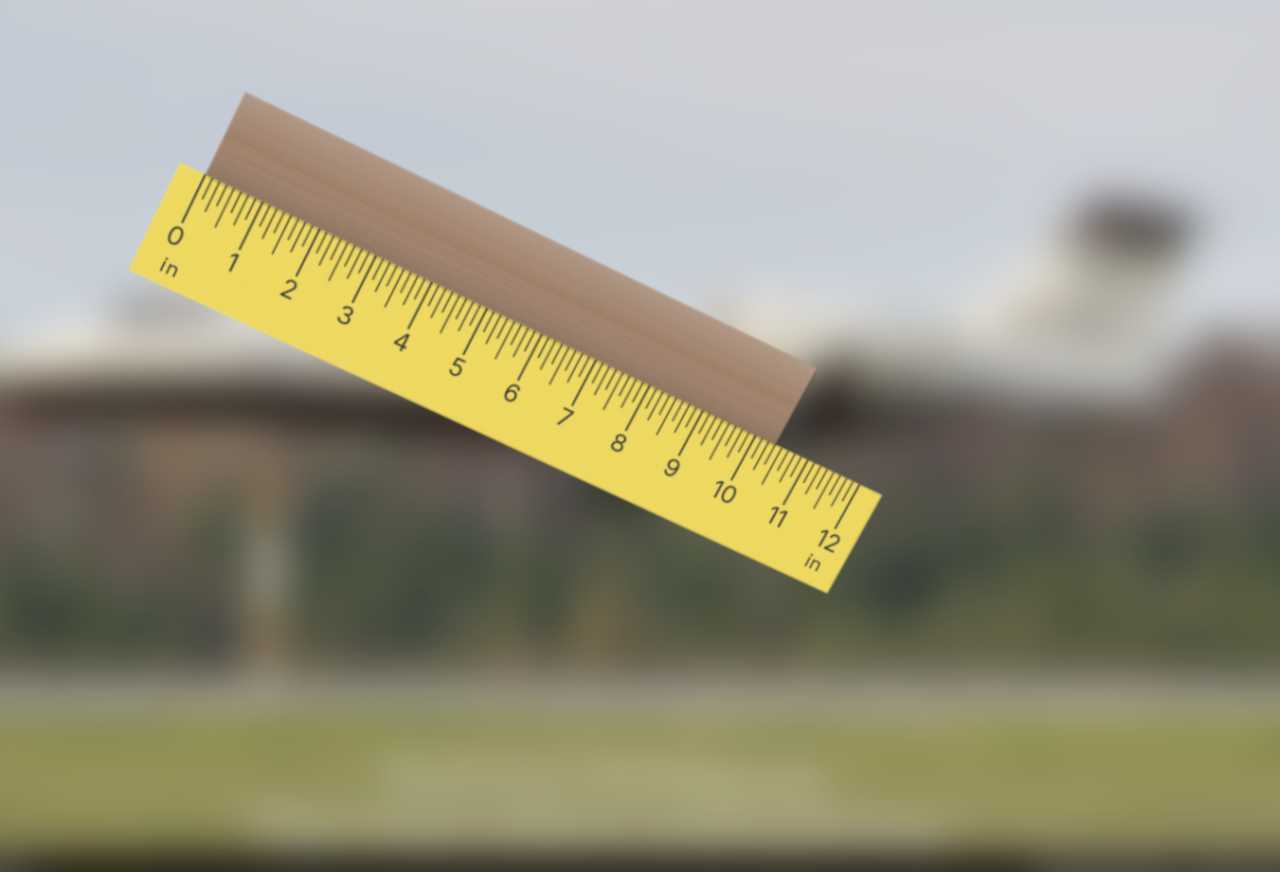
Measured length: in 10.375
